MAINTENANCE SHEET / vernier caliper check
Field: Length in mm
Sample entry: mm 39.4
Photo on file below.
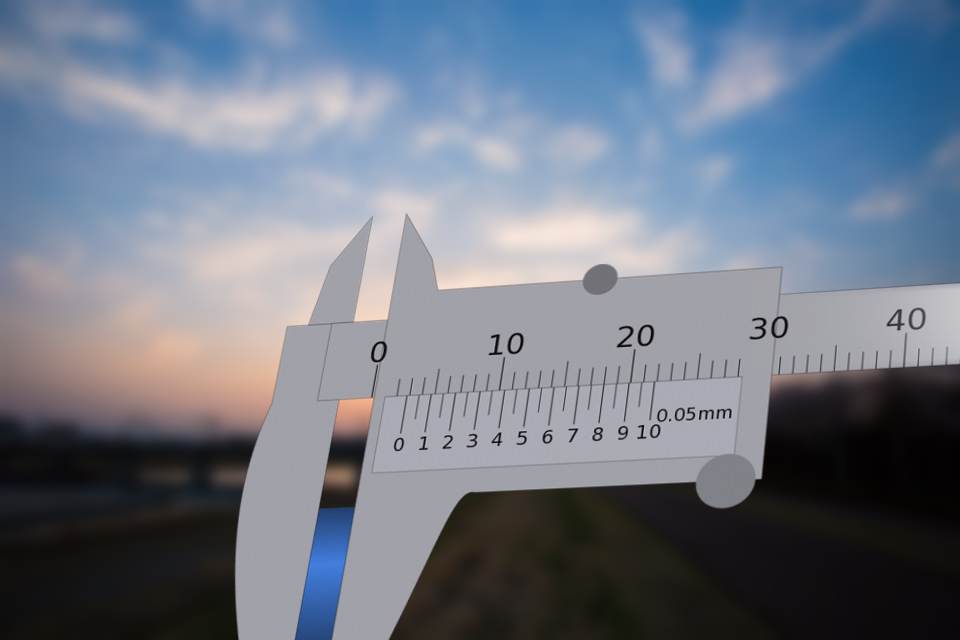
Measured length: mm 2.8
